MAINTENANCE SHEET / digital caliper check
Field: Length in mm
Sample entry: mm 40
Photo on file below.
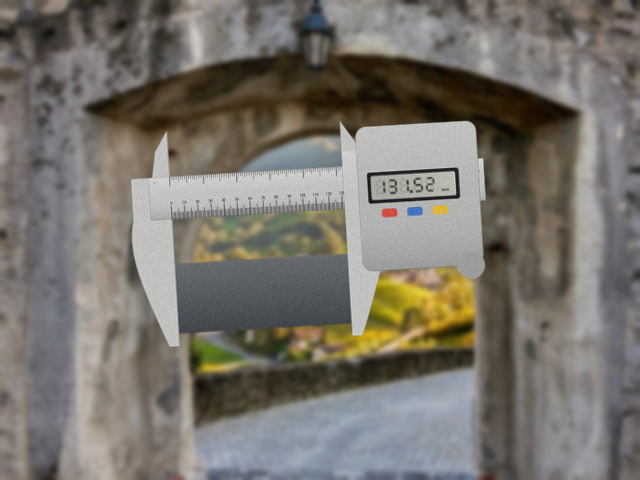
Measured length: mm 131.52
